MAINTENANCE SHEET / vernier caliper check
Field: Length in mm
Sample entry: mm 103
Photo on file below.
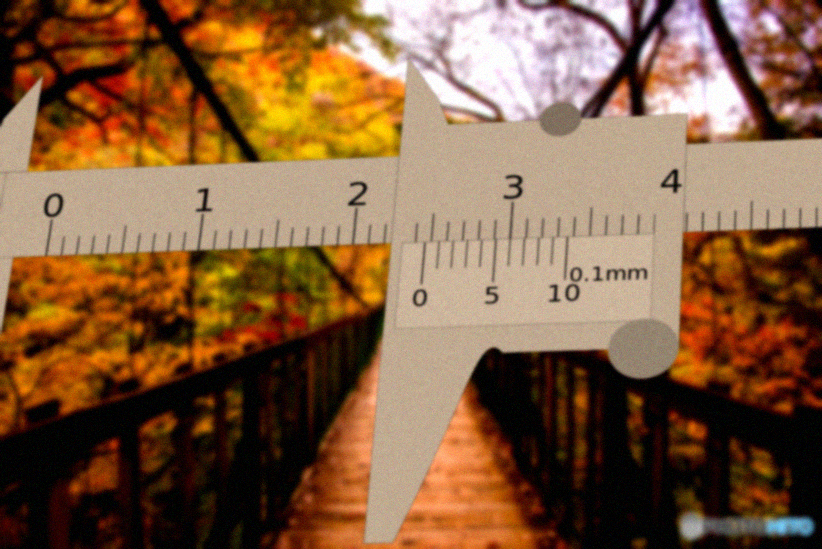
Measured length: mm 24.6
